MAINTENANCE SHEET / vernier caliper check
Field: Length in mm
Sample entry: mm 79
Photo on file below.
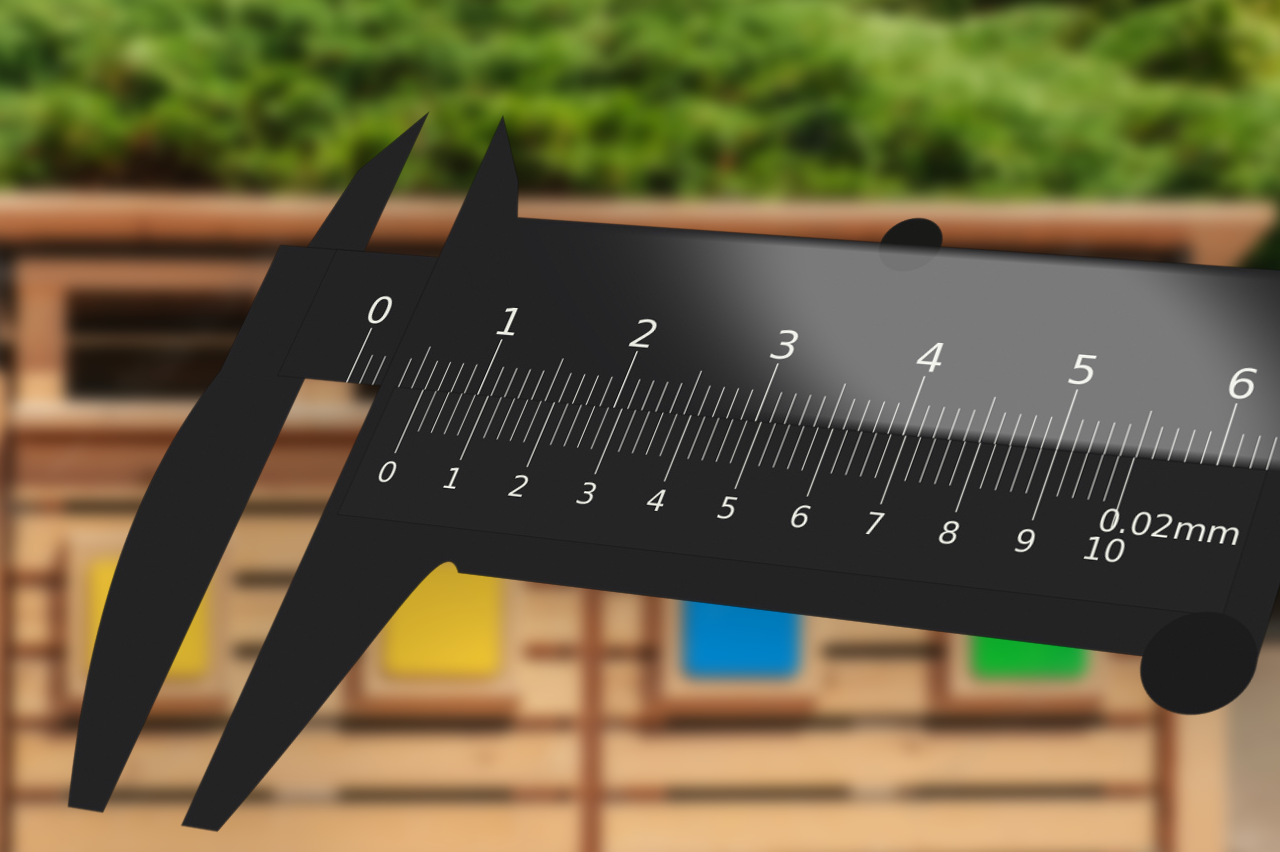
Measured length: mm 5.9
